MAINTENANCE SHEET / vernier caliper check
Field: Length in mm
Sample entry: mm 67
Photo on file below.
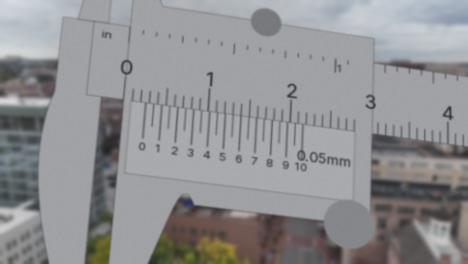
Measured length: mm 2.6
